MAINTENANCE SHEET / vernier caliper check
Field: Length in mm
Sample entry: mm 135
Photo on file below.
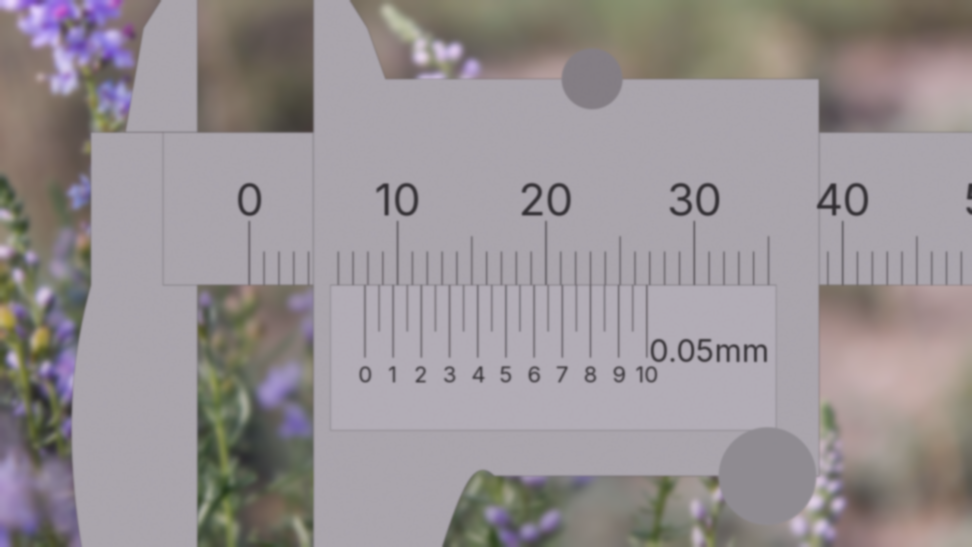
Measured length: mm 7.8
